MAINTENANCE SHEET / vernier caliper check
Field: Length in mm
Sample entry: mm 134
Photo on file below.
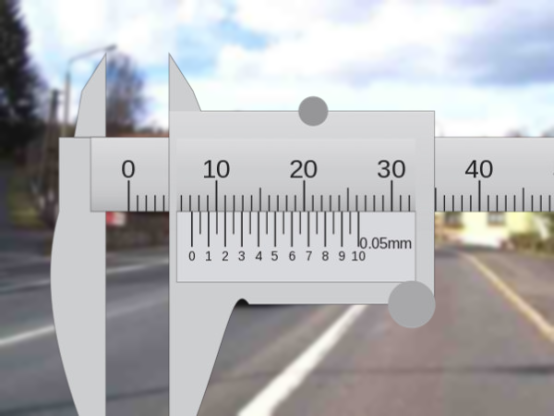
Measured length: mm 7.2
